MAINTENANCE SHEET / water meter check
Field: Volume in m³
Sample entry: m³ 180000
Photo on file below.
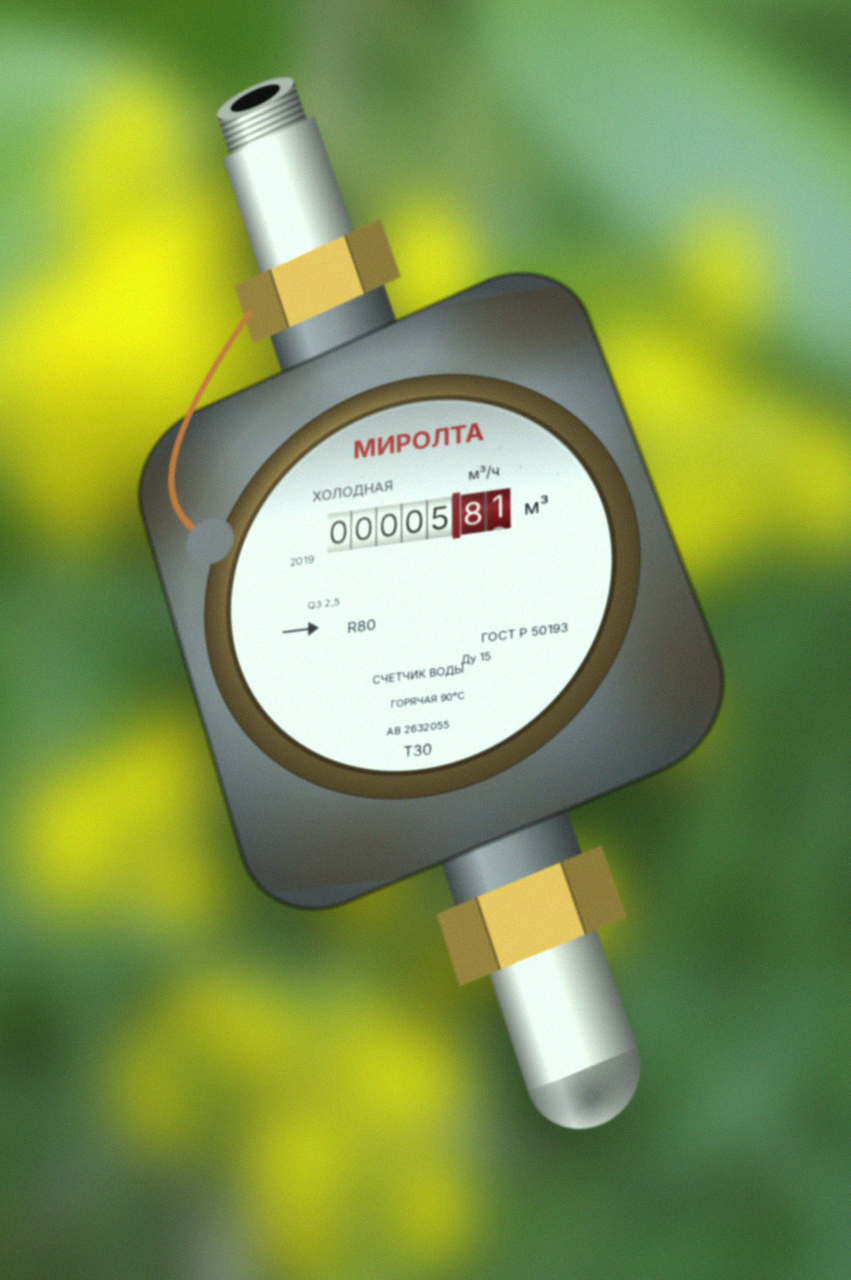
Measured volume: m³ 5.81
